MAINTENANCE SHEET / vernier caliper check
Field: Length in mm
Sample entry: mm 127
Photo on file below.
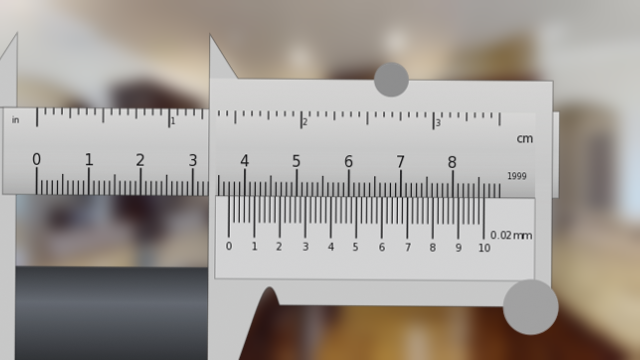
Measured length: mm 37.0
